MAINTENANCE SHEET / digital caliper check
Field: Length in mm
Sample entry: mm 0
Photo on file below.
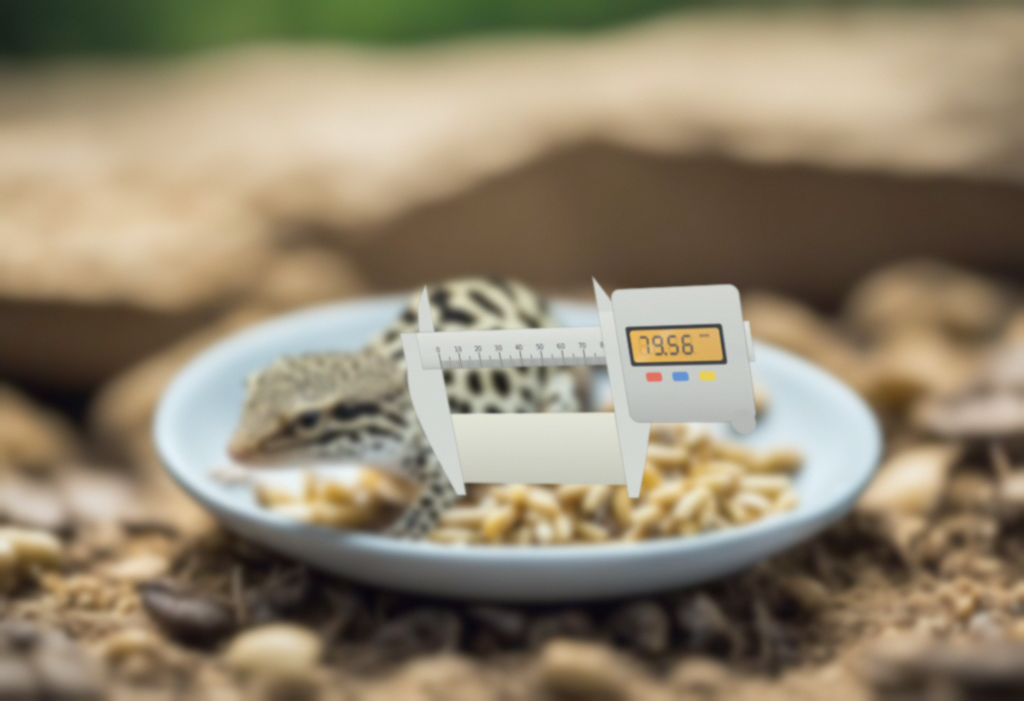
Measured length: mm 79.56
